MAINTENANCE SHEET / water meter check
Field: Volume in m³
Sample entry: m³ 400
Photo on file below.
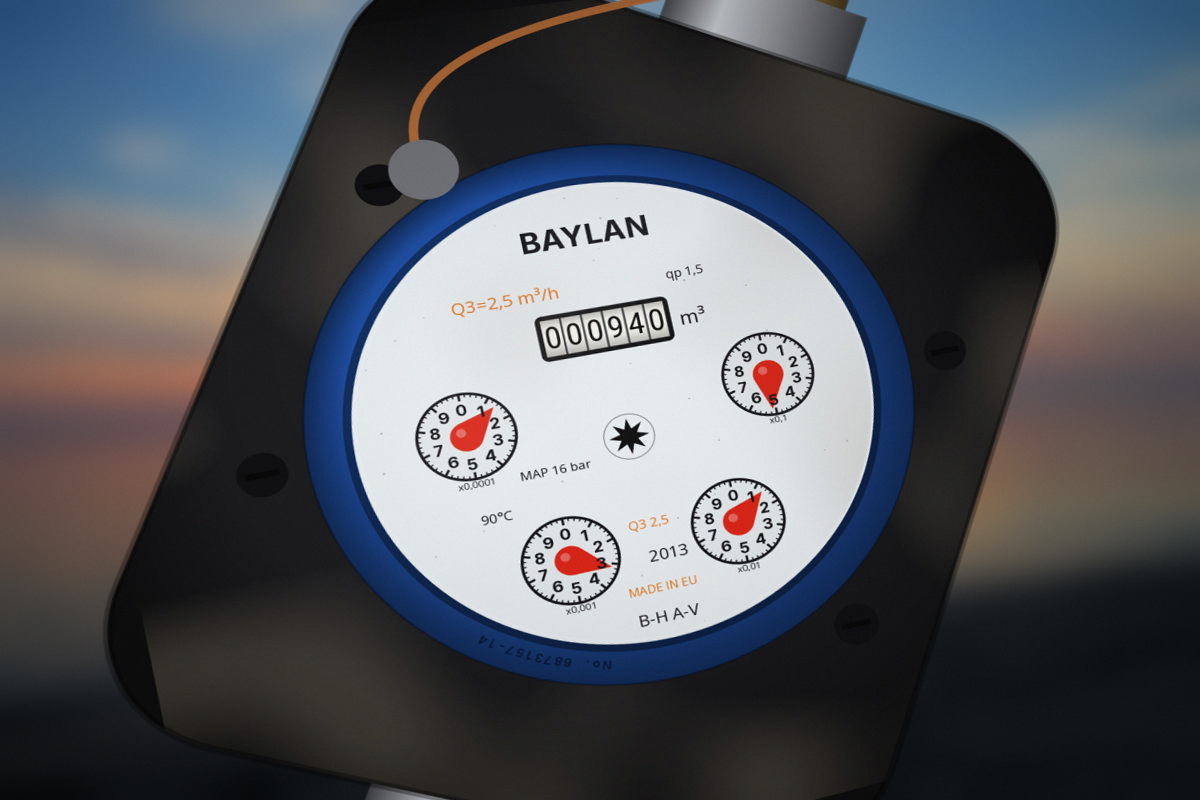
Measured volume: m³ 940.5131
